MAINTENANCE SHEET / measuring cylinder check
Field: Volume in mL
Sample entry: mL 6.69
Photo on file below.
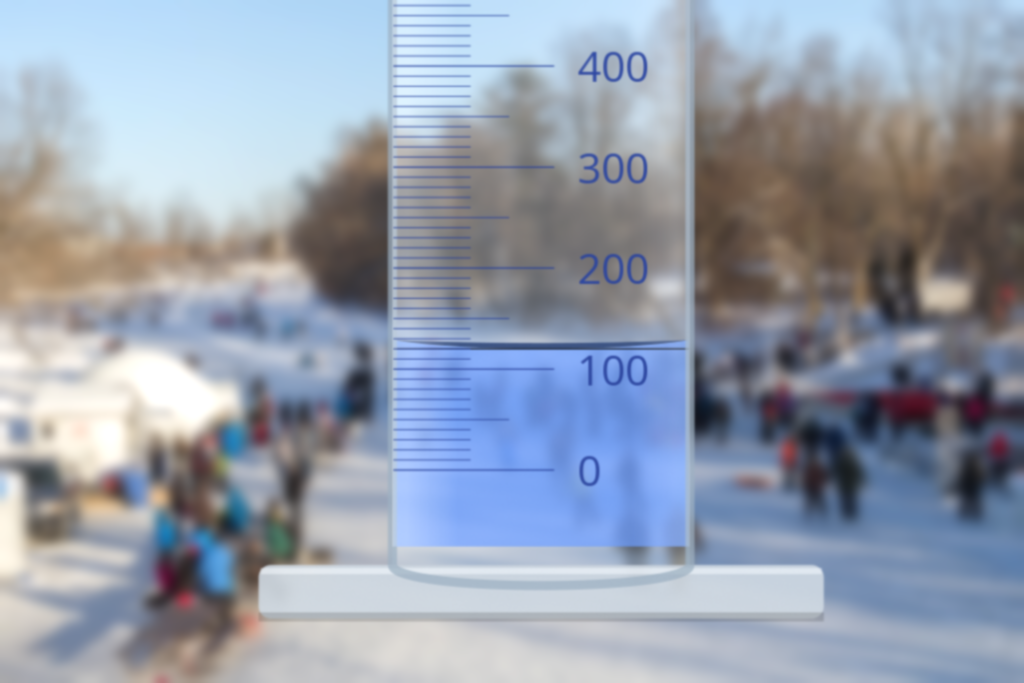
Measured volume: mL 120
